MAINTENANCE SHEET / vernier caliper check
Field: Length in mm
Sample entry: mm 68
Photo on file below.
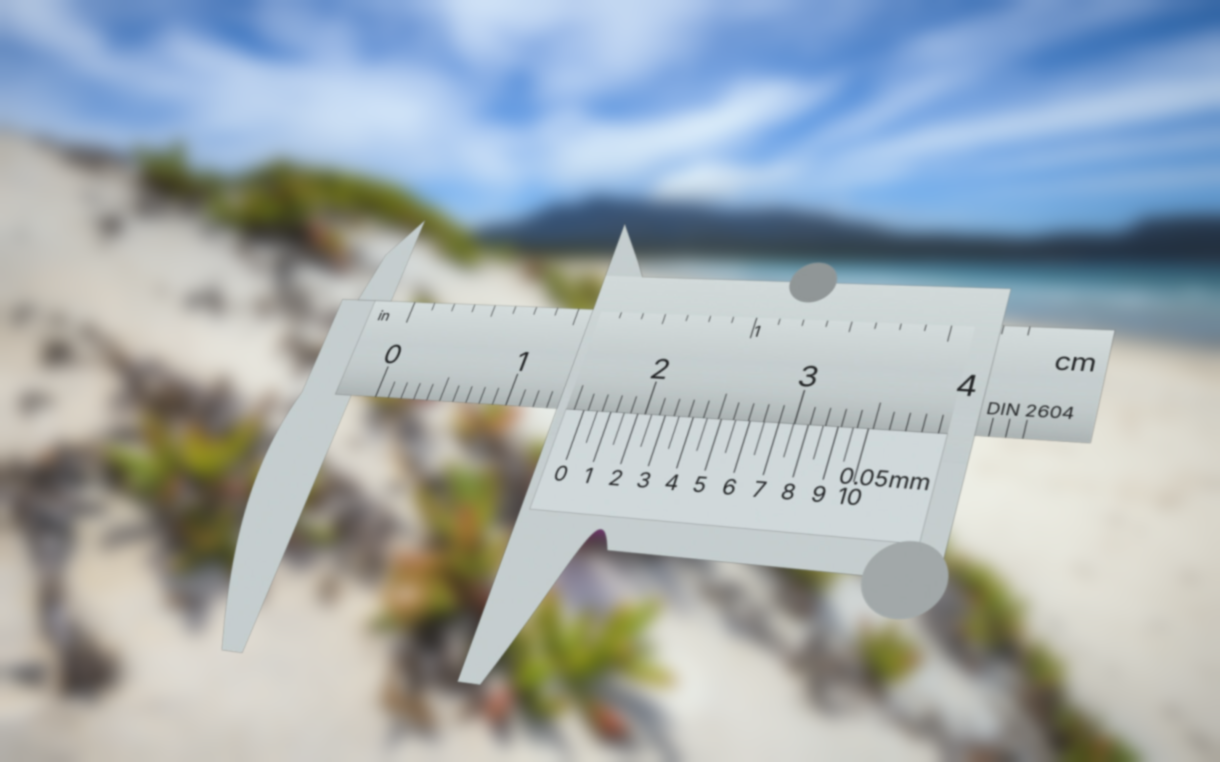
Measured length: mm 15.7
